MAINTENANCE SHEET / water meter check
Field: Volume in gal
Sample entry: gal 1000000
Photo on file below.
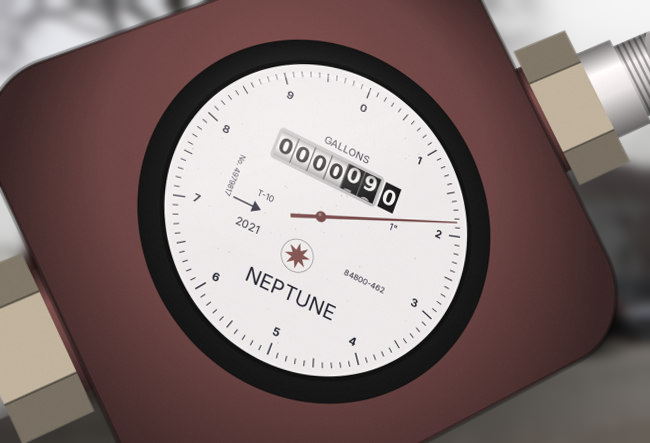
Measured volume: gal 91.8
